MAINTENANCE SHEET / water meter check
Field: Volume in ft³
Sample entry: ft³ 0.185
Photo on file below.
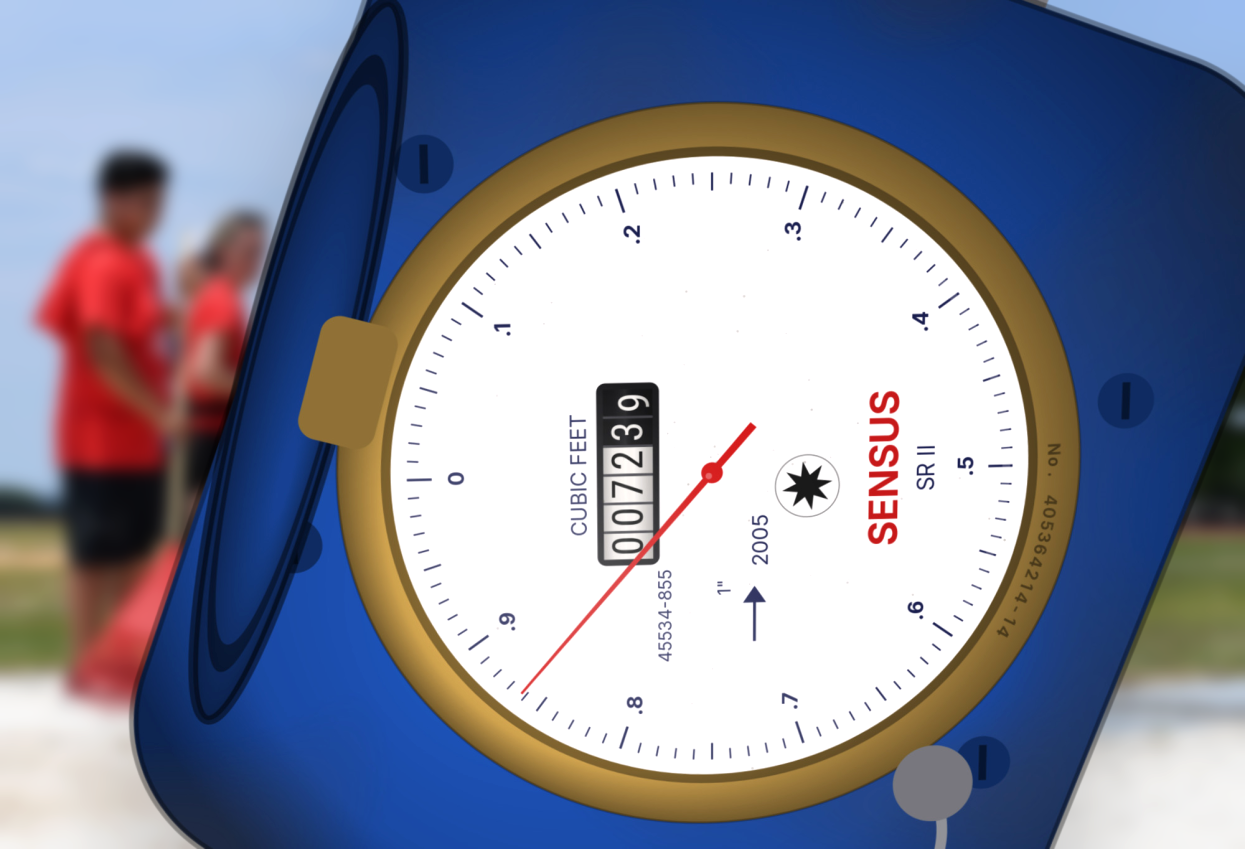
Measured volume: ft³ 7238.86
